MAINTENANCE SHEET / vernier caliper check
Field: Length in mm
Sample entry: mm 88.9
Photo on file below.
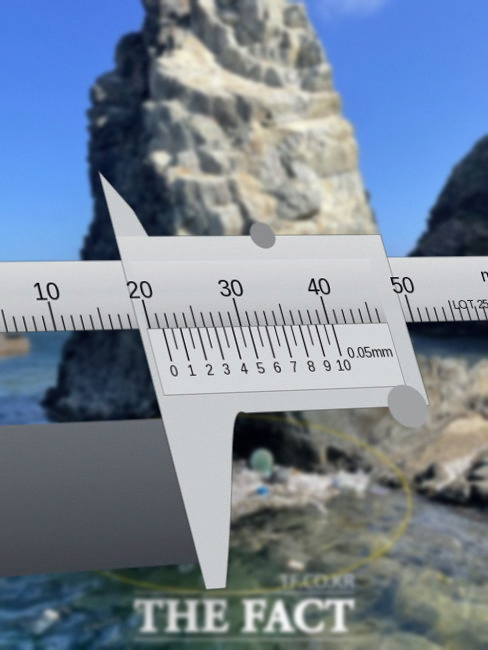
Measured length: mm 21.4
